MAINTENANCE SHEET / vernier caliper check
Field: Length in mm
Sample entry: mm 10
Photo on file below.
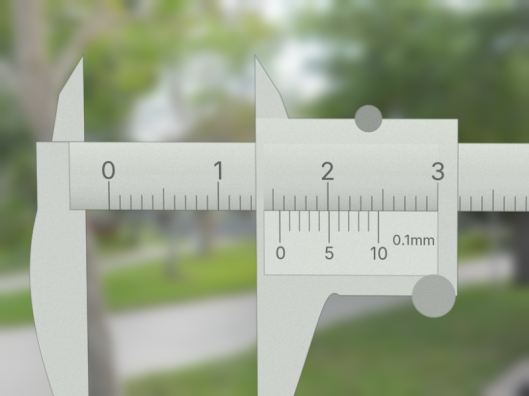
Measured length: mm 15.6
